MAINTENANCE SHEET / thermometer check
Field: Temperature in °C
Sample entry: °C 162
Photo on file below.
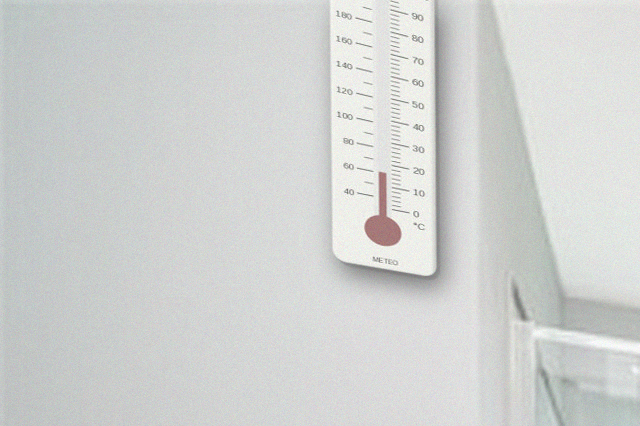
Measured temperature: °C 16
